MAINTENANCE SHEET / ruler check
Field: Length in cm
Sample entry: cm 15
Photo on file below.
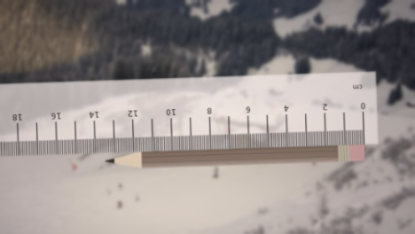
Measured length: cm 13.5
